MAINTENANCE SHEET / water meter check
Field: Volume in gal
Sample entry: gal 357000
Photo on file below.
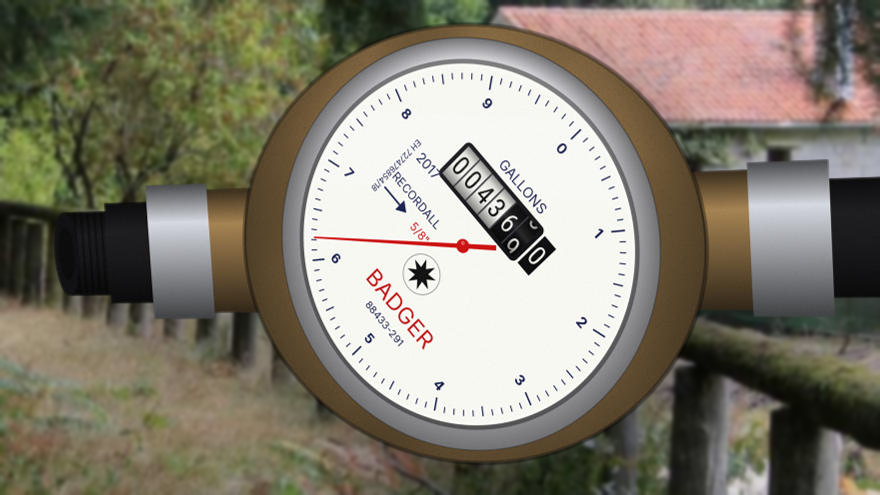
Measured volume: gal 43686.2
